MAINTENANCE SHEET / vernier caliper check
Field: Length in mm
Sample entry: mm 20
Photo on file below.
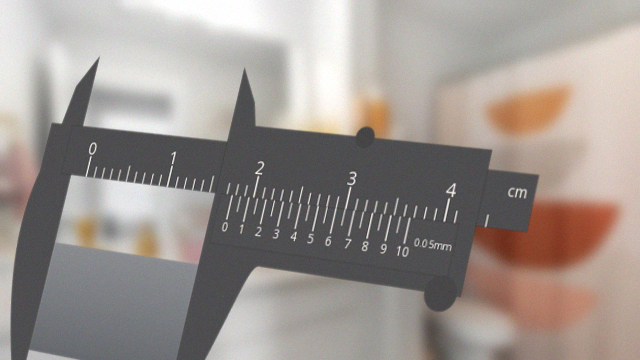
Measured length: mm 17.6
